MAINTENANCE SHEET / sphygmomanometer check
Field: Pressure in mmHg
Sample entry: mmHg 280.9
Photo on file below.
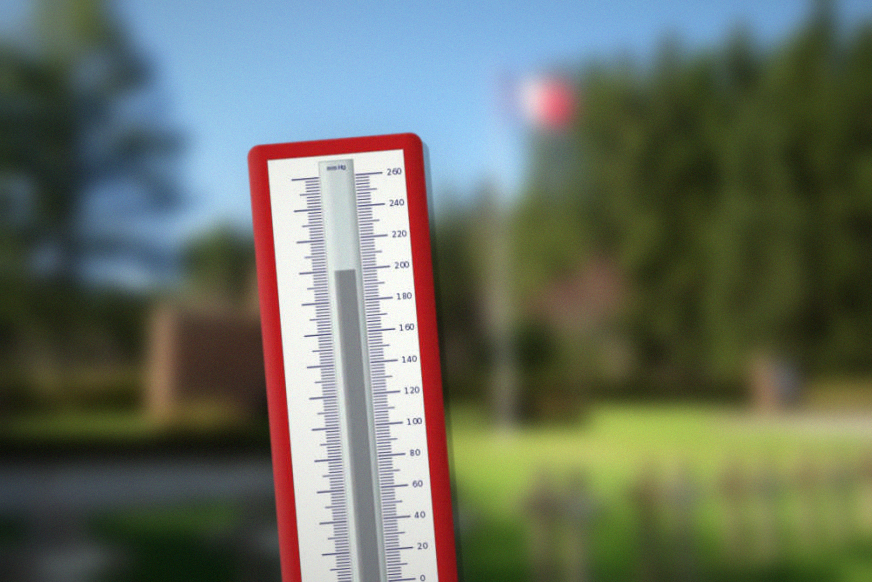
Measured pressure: mmHg 200
